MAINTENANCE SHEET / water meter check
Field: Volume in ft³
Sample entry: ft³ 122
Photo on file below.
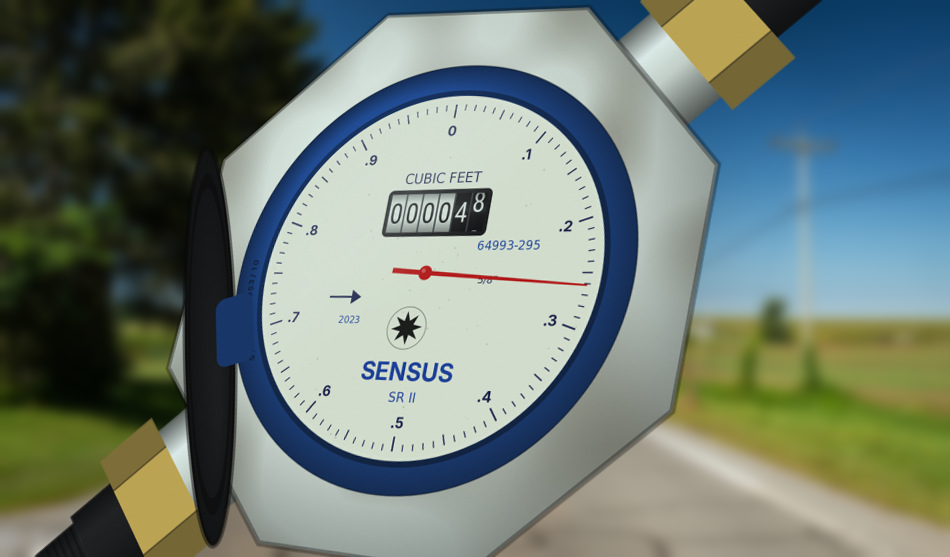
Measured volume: ft³ 48.26
